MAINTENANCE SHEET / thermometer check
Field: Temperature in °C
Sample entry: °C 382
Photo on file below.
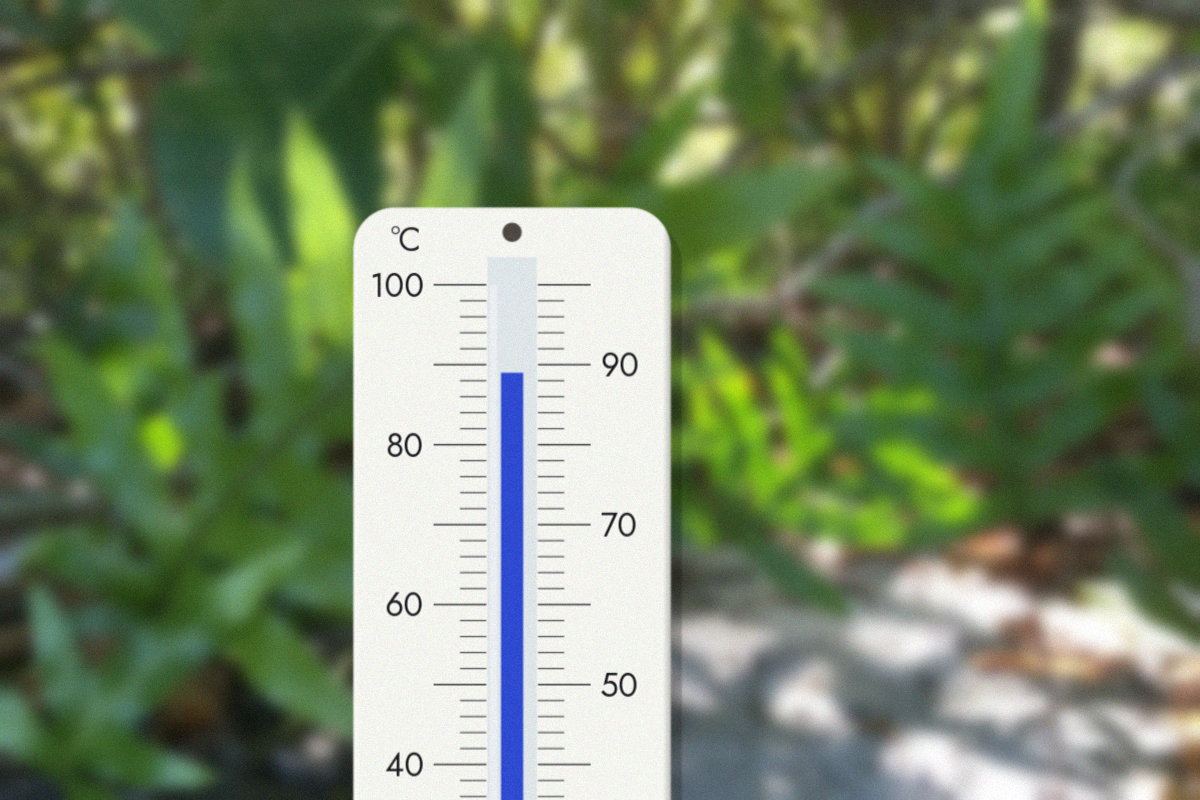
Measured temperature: °C 89
